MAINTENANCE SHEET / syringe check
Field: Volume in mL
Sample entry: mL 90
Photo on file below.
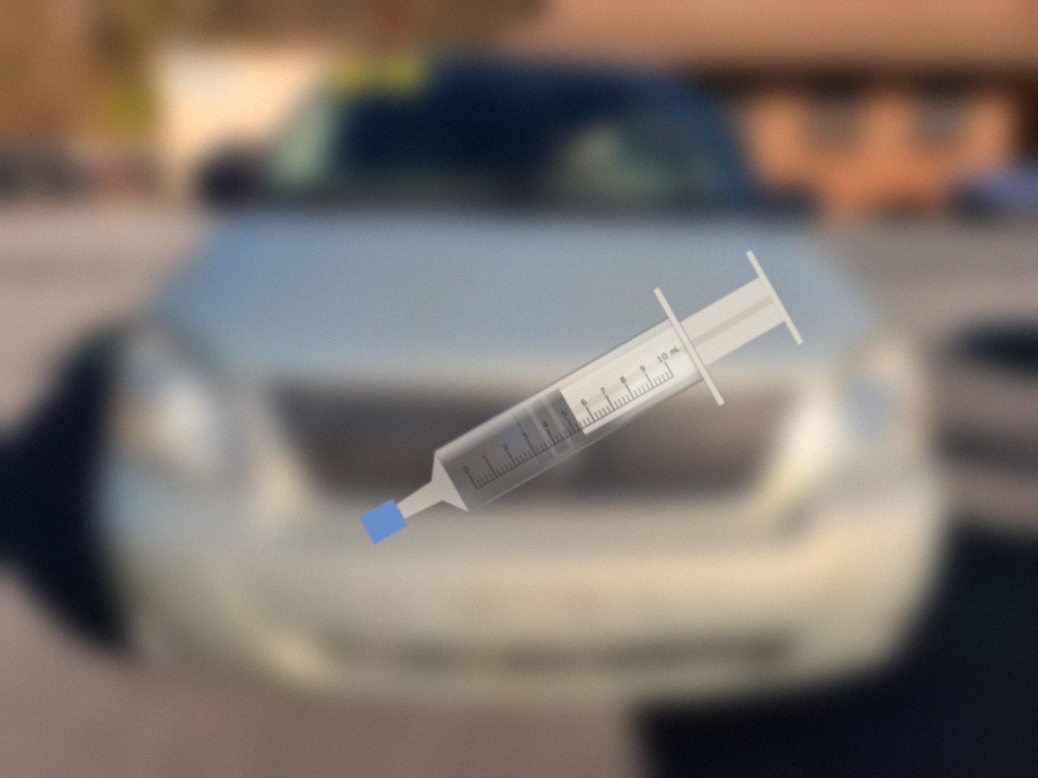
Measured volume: mL 3
